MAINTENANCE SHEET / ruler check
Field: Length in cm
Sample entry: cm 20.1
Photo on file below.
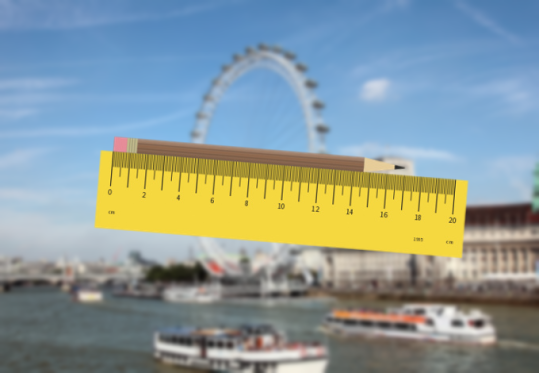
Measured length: cm 17
